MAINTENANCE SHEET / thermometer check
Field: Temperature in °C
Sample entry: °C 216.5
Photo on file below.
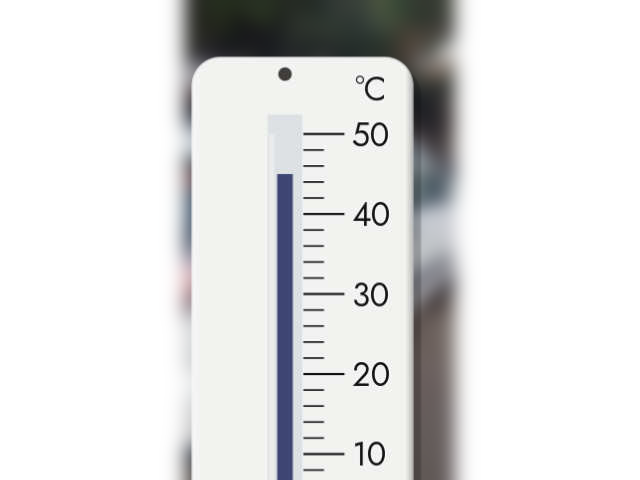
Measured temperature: °C 45
